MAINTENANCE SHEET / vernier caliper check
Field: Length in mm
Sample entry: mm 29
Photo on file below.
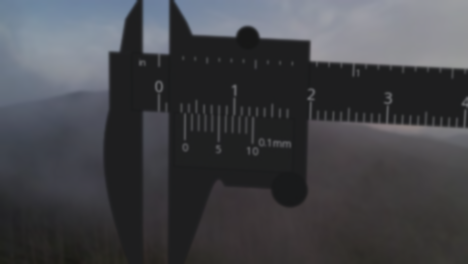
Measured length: mm 3.5
